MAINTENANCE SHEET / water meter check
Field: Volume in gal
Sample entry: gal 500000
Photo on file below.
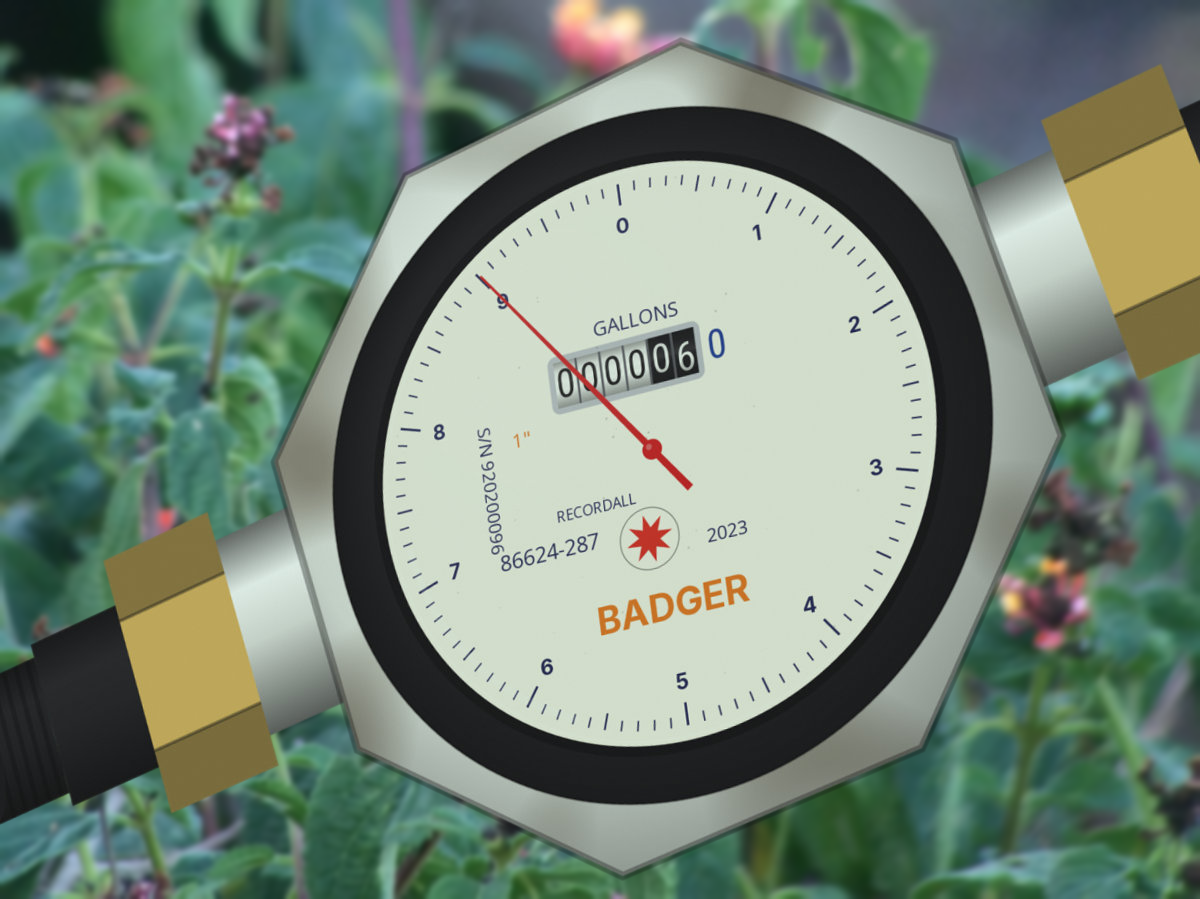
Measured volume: gal 59.0
